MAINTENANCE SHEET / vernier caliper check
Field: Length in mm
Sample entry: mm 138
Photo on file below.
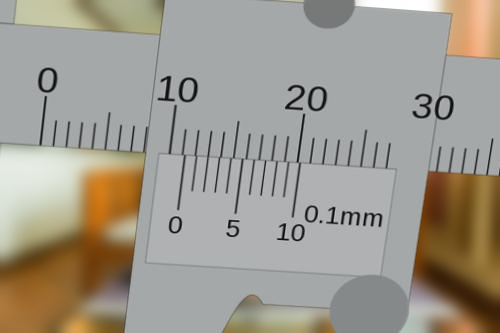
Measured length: mm 11.2
